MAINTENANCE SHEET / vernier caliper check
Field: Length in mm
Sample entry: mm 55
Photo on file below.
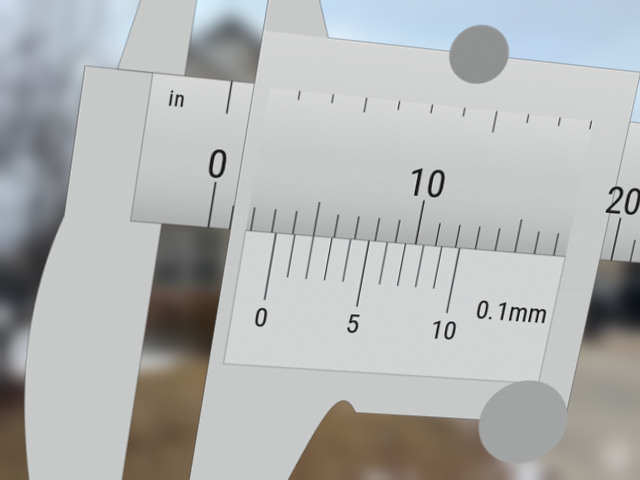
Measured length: mm 3.2
